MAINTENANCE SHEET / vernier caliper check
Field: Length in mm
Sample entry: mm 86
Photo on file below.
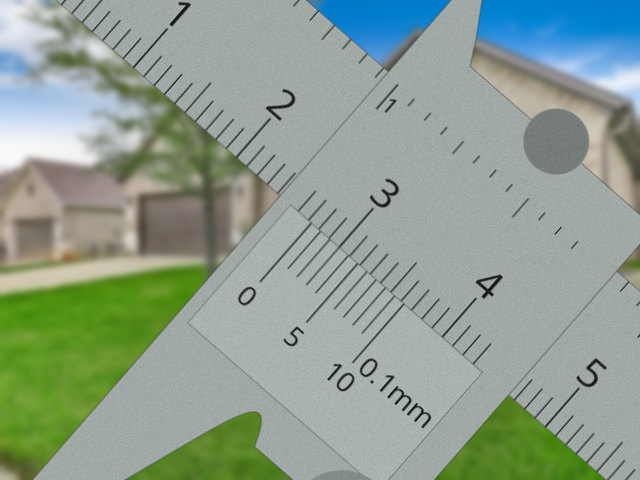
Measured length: mm 27.3
